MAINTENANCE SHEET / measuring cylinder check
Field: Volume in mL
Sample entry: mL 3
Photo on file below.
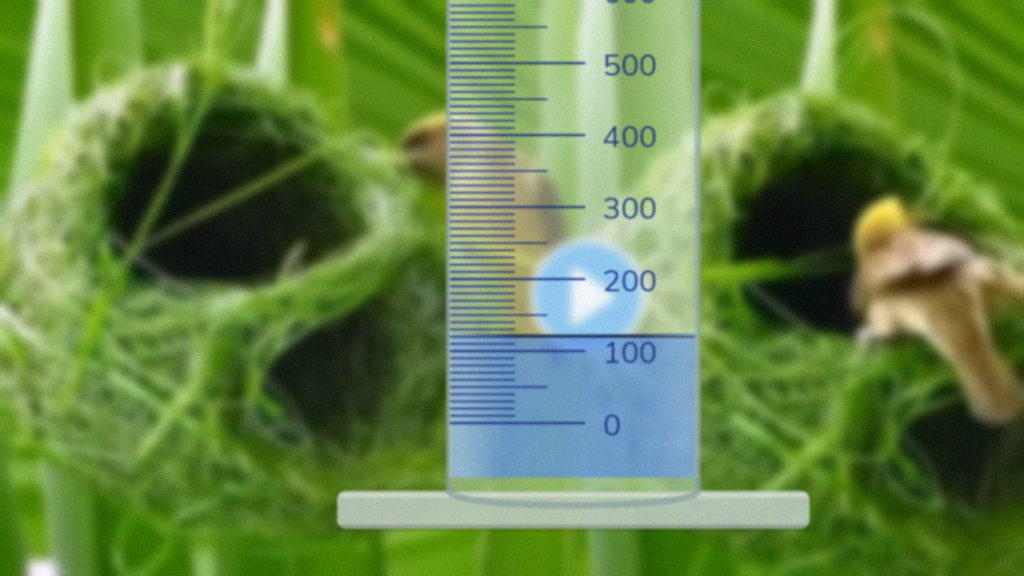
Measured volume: mL 120
